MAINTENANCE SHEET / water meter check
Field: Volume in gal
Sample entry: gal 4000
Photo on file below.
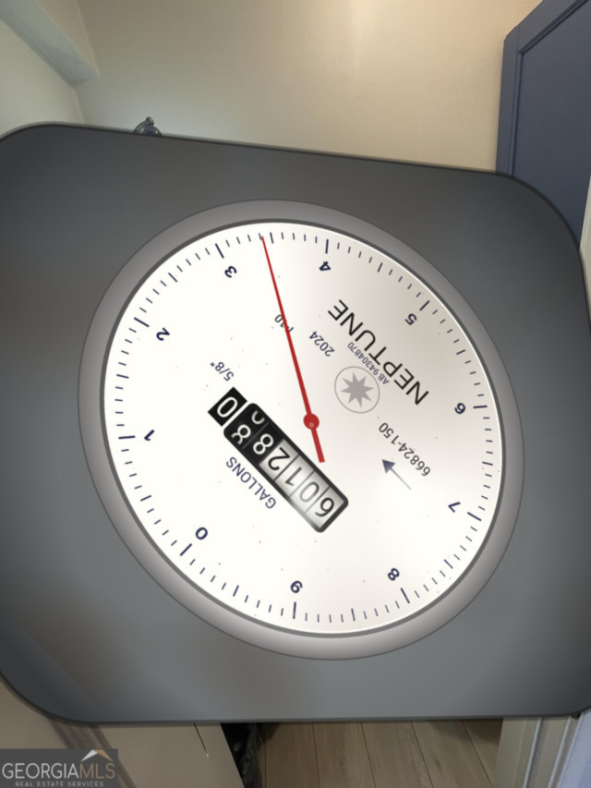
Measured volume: gal 6012883.4
